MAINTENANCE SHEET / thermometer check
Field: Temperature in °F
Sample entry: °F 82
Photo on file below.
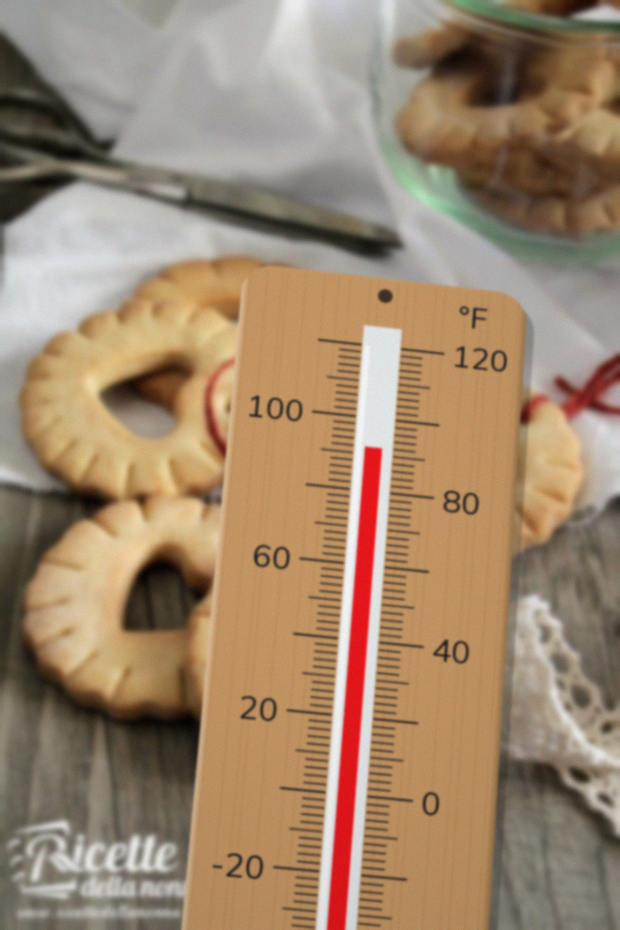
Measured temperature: °F 92
